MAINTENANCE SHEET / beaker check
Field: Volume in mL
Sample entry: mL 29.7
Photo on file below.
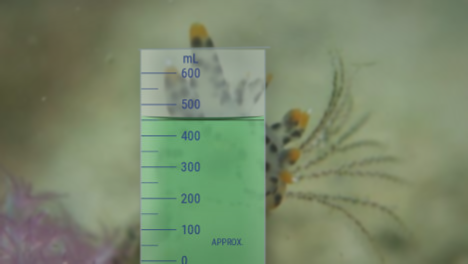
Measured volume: mL 450
